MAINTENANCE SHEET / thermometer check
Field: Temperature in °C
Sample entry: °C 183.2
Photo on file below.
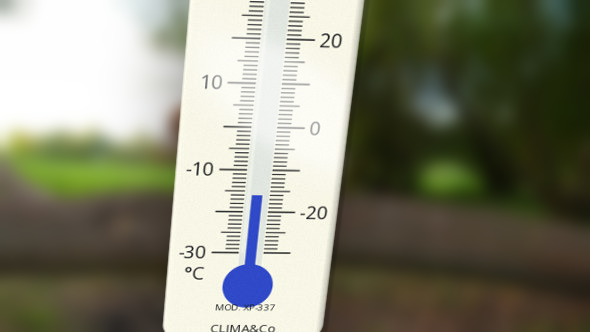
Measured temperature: °C -16
